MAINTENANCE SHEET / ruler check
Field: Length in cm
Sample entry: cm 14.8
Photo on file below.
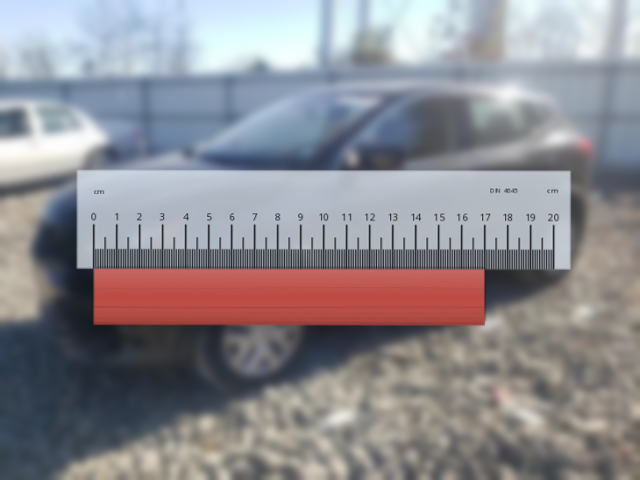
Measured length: cm 17
